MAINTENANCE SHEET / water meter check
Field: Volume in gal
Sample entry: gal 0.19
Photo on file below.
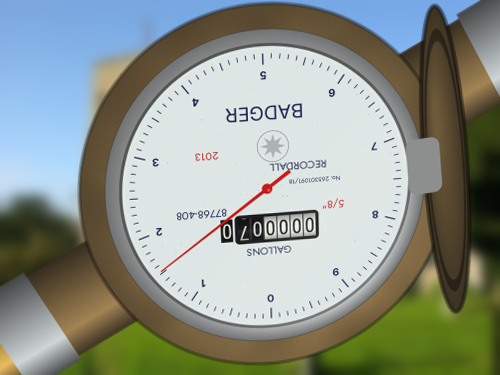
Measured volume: gal 71.5
